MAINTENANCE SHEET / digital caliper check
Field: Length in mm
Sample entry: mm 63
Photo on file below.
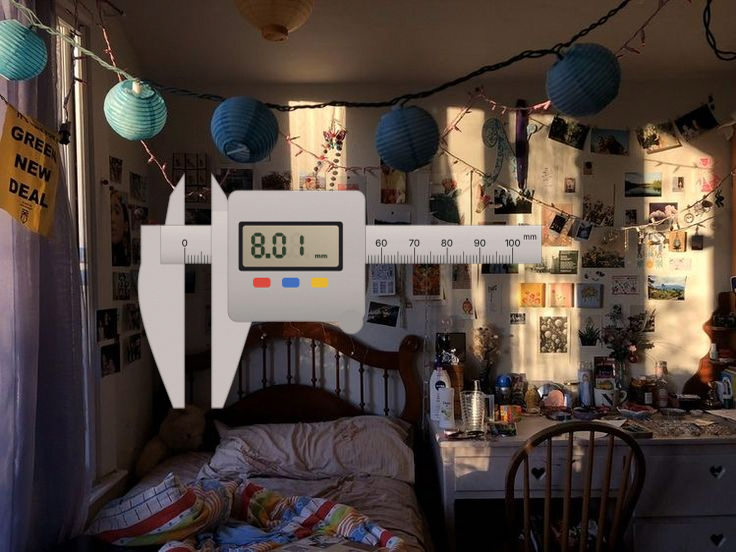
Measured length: mm 8.01
